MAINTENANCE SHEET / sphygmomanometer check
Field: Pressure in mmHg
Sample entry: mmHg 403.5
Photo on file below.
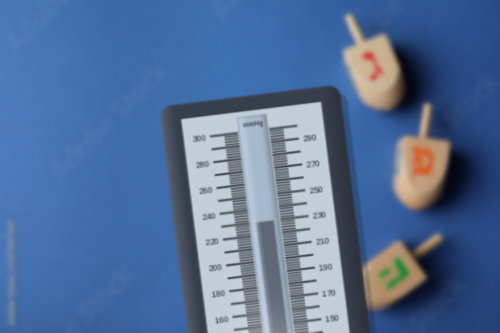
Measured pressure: mmHg 230
